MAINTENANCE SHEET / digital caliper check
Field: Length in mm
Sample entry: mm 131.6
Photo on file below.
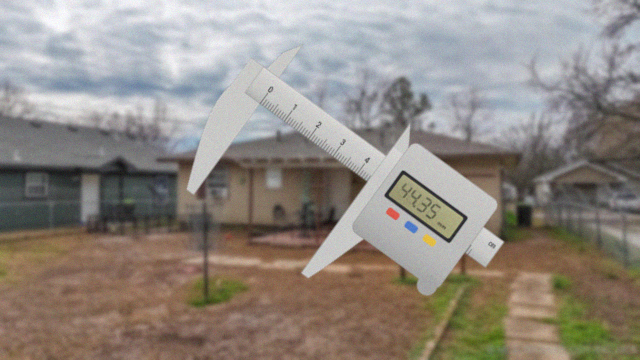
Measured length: mm 44.35
